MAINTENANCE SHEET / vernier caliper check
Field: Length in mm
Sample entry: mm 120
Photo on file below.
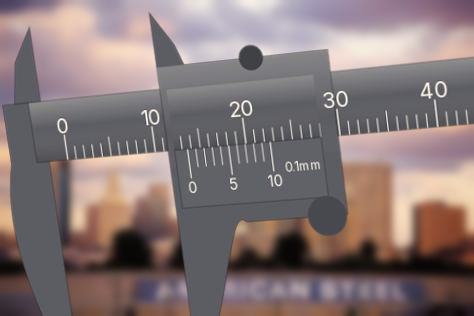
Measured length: mm 13.6
